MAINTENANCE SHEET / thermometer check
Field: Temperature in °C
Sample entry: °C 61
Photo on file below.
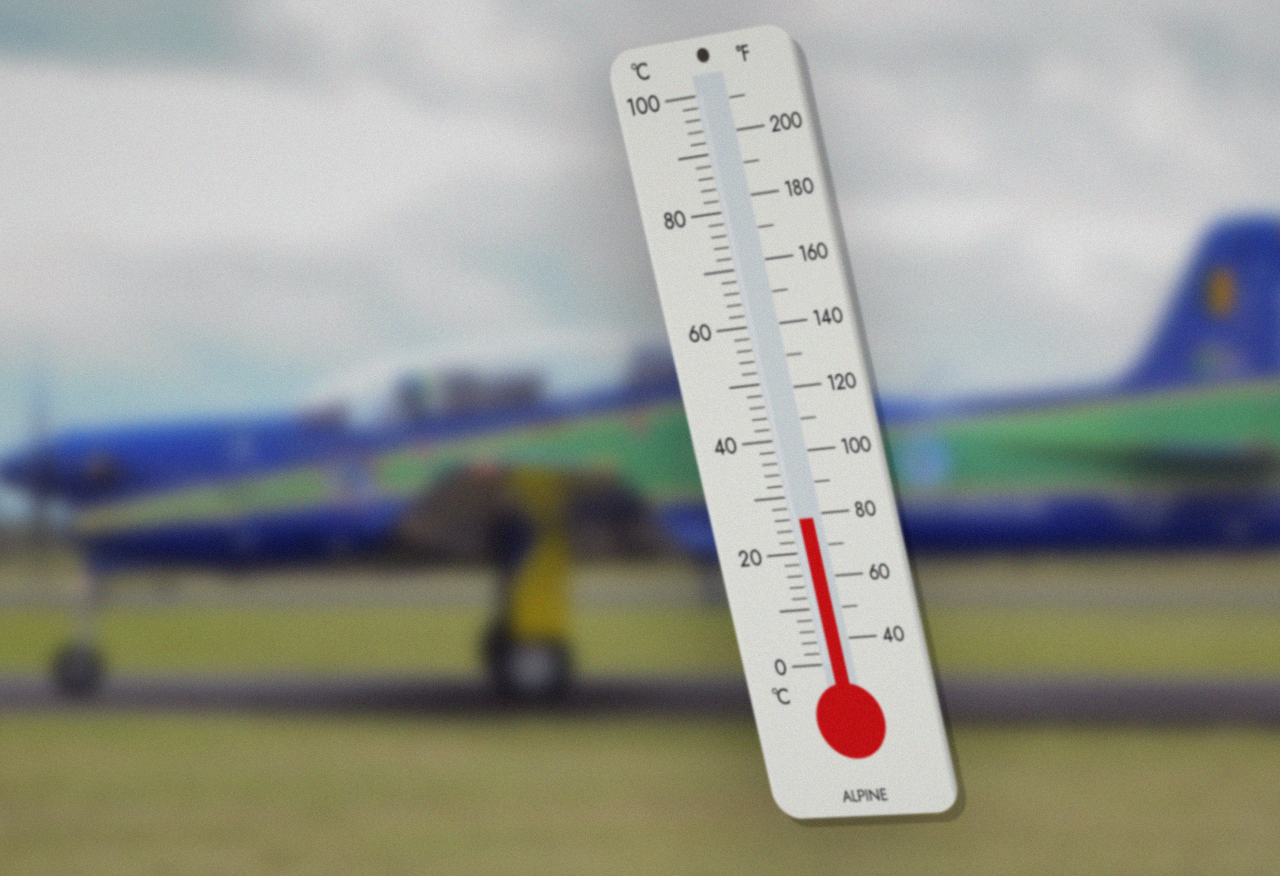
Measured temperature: °C 26
